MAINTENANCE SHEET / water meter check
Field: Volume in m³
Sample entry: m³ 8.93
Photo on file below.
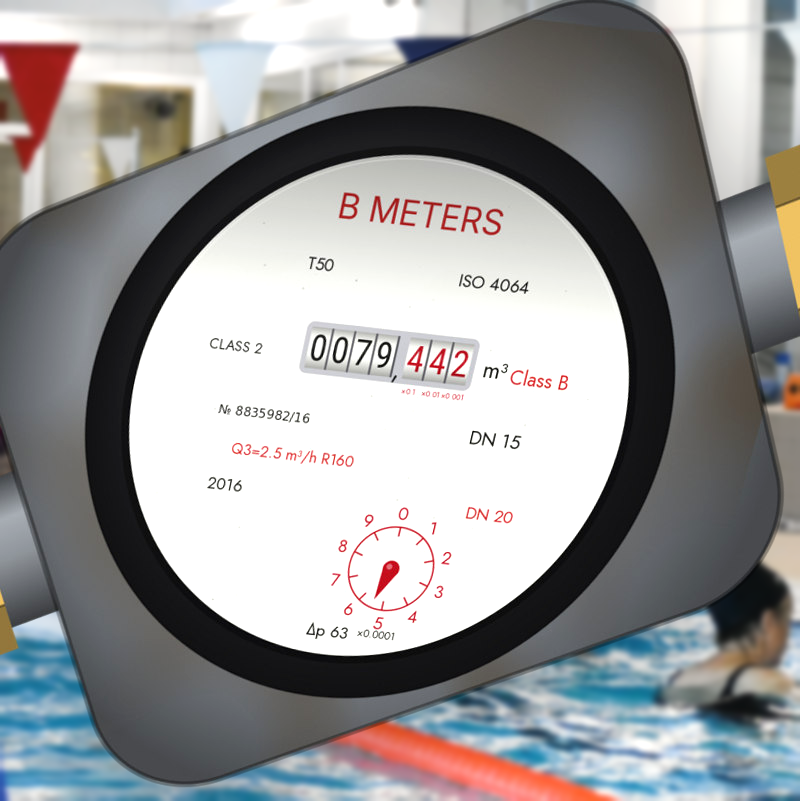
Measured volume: m³ 79.4425
